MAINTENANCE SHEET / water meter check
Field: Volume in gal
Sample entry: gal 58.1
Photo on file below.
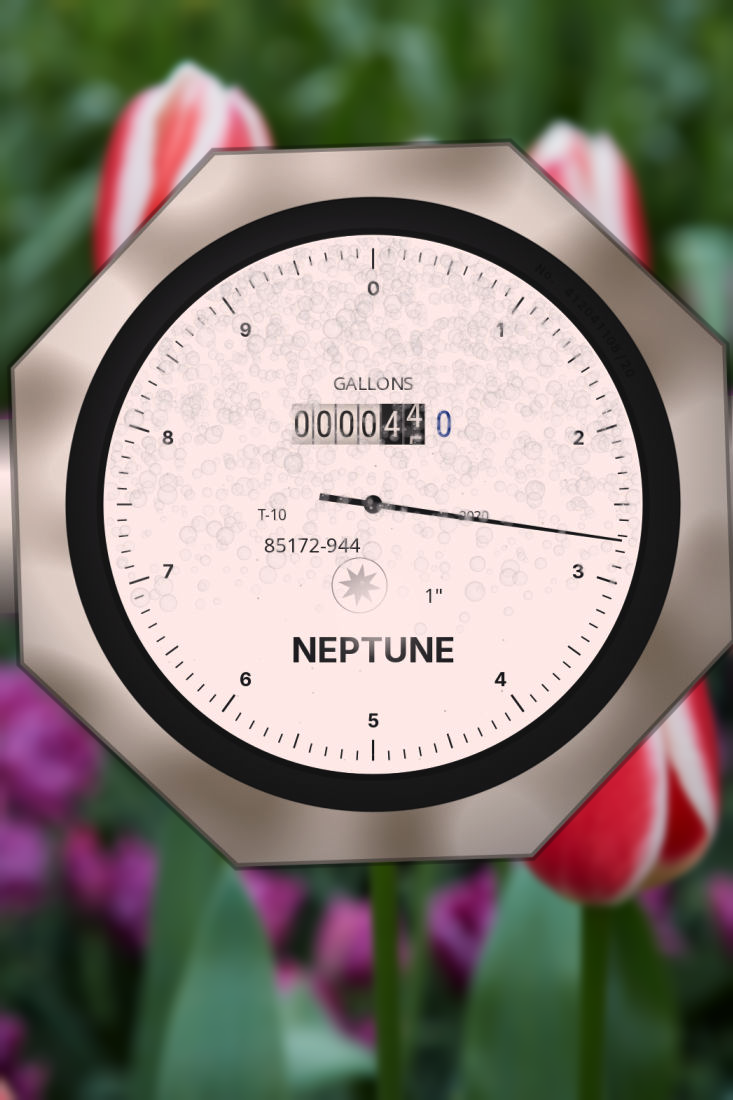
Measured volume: gal 442.7
